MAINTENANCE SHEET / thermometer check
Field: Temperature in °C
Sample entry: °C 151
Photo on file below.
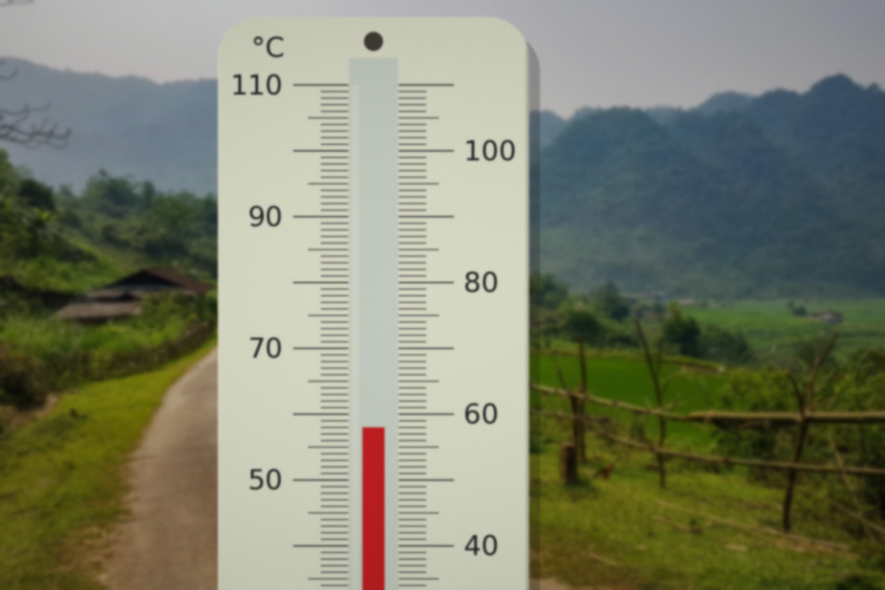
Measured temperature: °C 58
